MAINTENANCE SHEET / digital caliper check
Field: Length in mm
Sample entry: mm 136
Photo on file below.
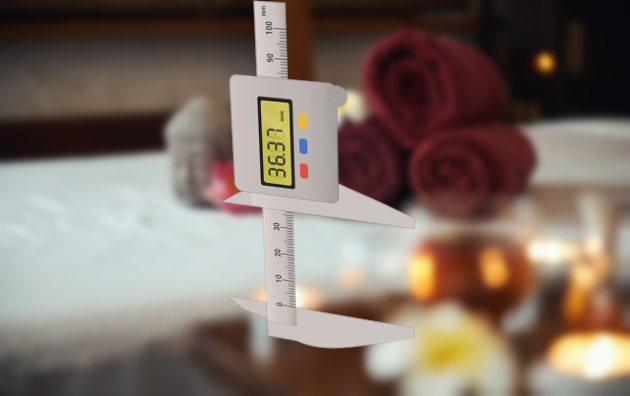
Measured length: mm 36.37
